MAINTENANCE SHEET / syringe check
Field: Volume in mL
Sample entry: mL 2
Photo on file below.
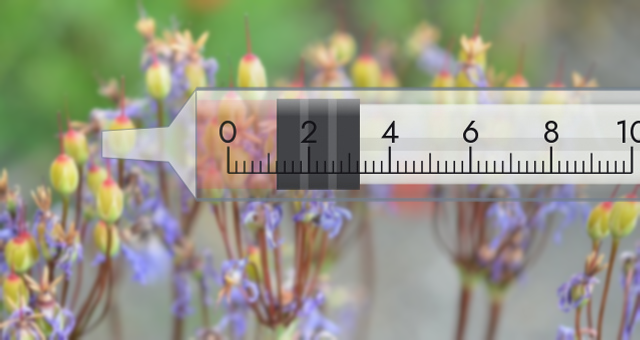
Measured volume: mL 1.2
